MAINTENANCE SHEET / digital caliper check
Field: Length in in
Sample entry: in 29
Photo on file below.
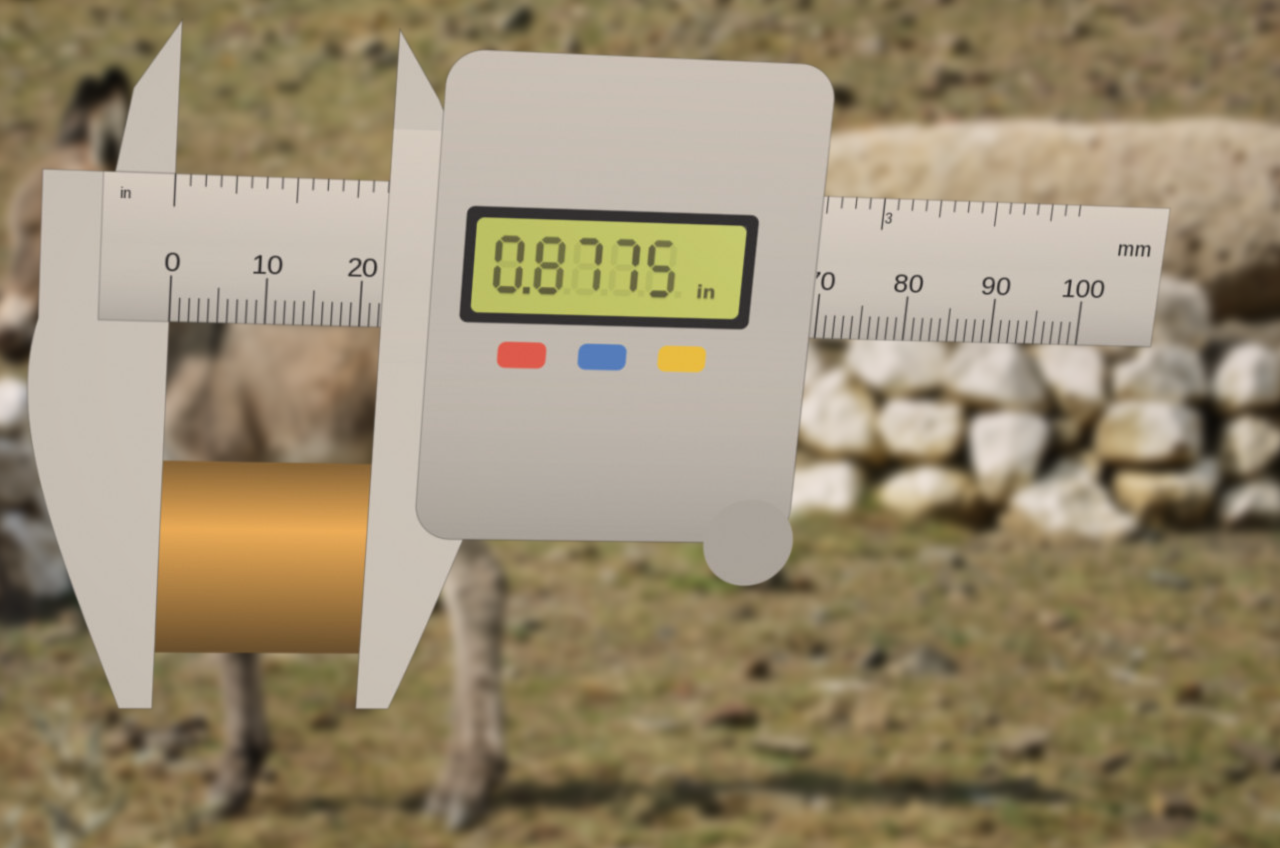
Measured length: in 0.8775
